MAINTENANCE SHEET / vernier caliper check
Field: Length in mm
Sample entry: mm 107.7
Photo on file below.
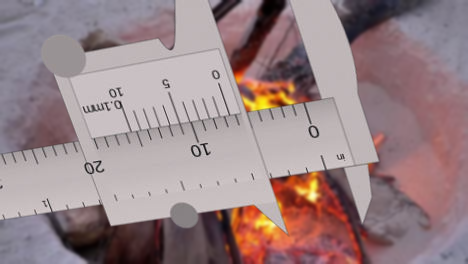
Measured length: mm 6.5
